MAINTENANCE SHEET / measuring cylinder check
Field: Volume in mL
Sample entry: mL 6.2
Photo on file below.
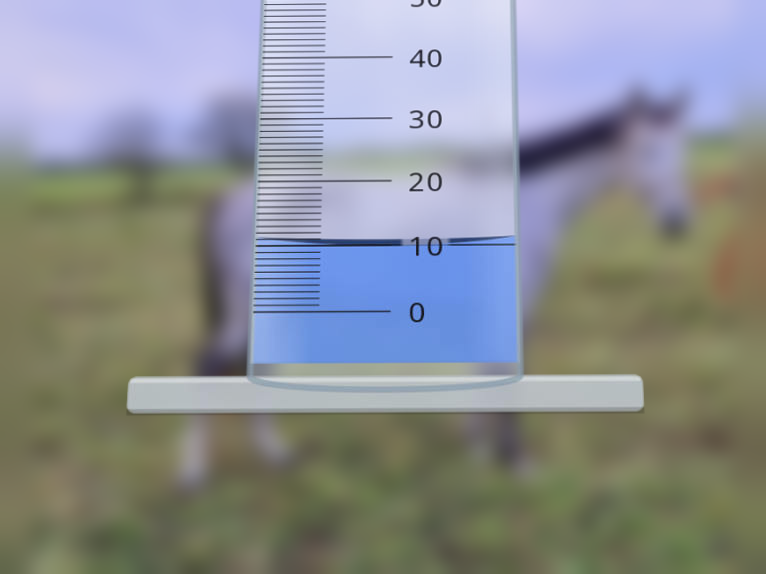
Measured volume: mL 10
